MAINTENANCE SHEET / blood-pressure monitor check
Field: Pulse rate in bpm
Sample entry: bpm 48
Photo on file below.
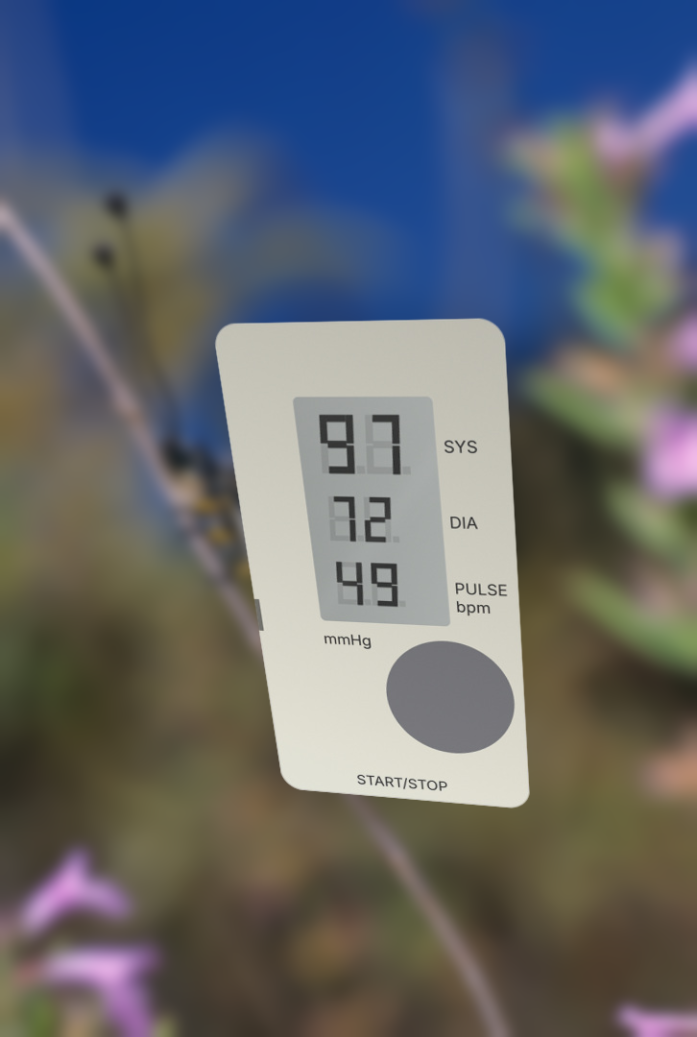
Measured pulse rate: bpm 49
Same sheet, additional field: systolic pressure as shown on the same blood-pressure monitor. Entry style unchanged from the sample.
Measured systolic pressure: mmHg 97
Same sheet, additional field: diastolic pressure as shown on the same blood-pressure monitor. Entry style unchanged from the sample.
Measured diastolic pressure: mmHg 72
